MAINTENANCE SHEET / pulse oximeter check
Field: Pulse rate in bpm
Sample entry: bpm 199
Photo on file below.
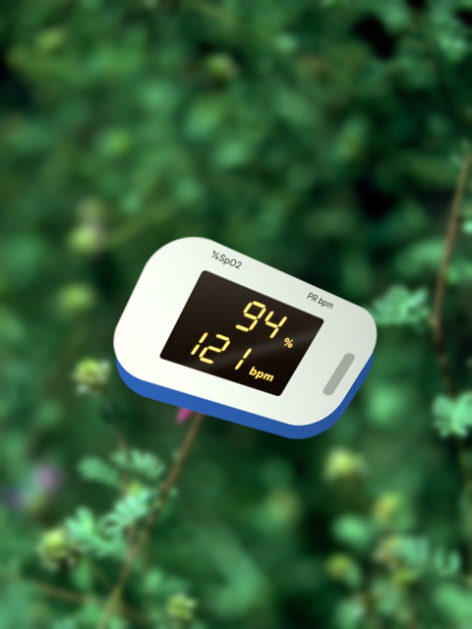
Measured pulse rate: bpm 121
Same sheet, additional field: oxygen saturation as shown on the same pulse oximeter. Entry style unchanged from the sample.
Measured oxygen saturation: % 94
